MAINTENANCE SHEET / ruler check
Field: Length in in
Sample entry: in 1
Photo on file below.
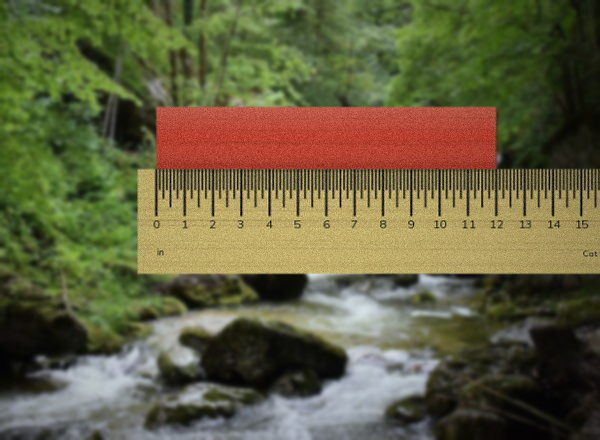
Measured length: in 12
